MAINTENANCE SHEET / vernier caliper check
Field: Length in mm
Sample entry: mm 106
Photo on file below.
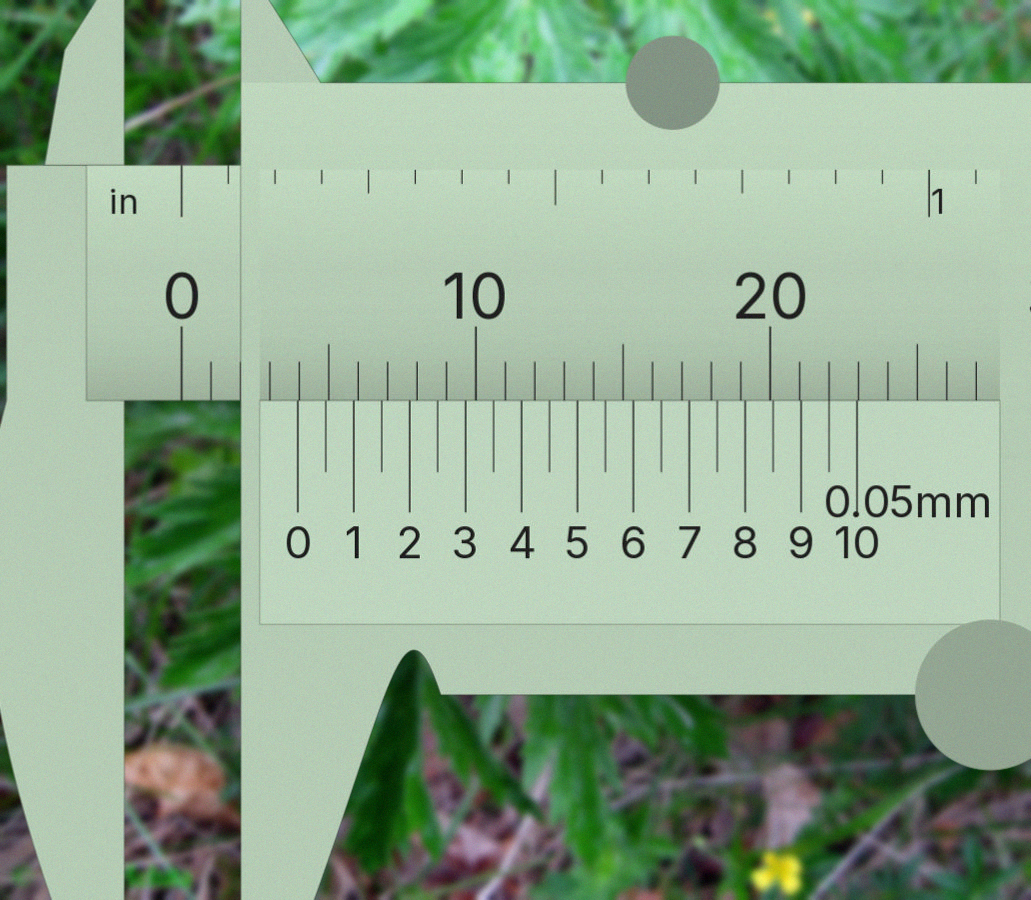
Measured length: mm 3.95
